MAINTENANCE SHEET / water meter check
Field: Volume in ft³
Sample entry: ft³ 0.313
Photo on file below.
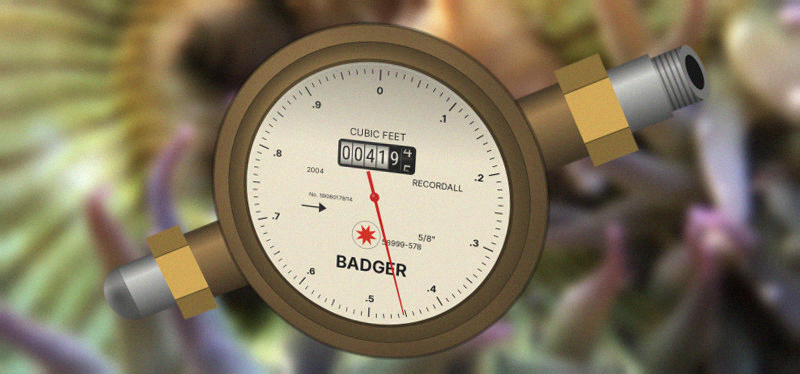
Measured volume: ft³ 4194.45
